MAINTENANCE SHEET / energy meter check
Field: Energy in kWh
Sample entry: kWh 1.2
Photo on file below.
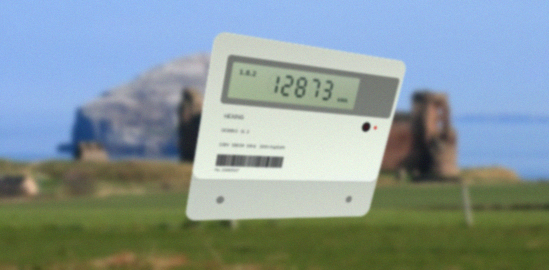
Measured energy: kWh 12873
